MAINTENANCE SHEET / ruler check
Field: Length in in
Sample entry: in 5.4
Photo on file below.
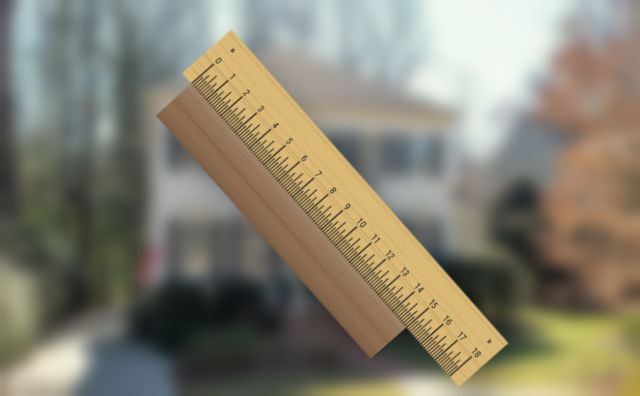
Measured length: in 15
